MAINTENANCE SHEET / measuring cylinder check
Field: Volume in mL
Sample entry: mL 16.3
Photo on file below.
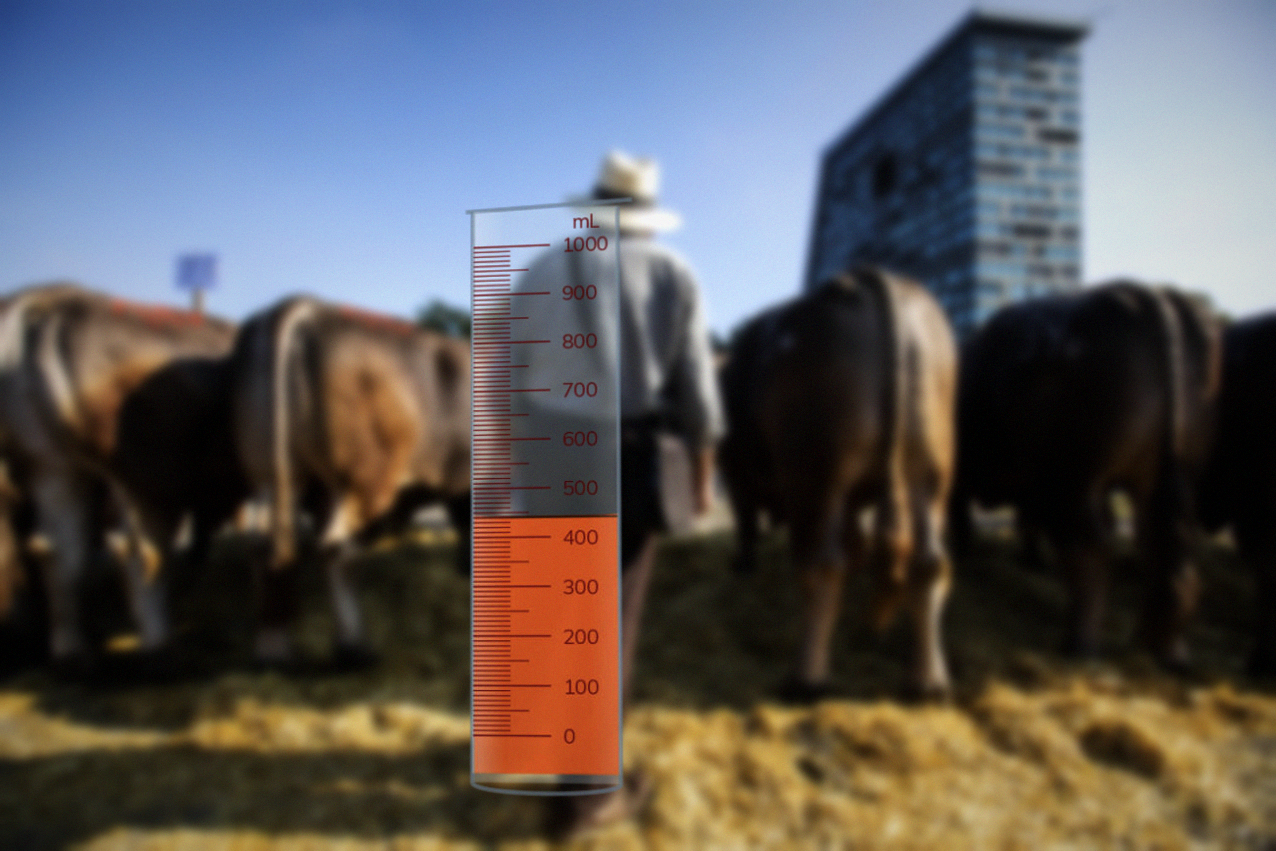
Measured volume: mL 440
